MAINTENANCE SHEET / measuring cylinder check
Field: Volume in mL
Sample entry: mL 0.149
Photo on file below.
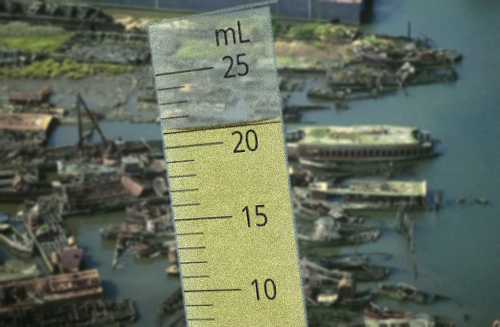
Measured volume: mL 21
